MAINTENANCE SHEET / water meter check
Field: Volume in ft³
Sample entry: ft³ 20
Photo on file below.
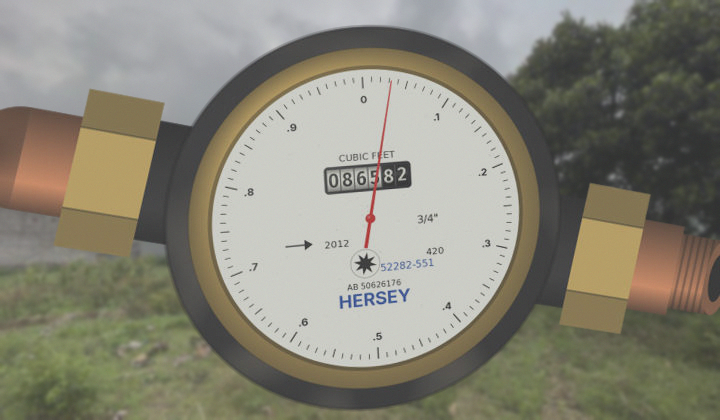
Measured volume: ft³ 86582.03
